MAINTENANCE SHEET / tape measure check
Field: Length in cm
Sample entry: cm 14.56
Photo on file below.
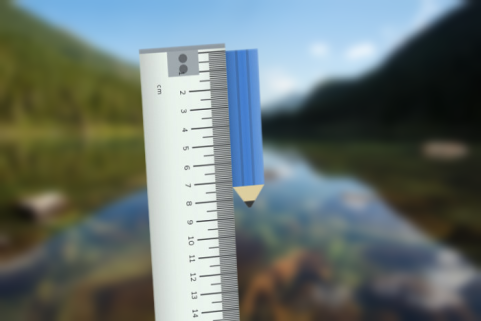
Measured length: cm 8.5
